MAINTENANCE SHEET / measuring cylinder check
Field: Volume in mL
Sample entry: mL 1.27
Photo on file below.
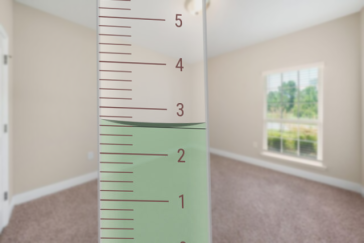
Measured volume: mL 2.6
